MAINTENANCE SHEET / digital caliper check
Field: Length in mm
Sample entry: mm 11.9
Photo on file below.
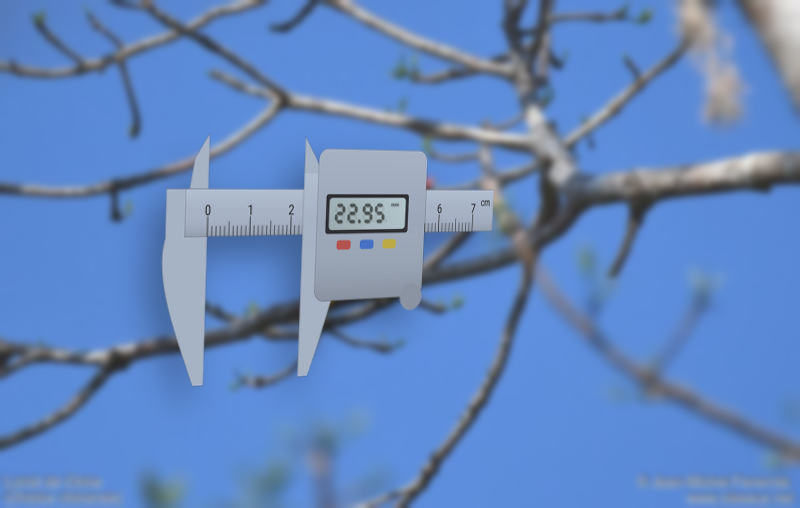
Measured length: mm 22.95
